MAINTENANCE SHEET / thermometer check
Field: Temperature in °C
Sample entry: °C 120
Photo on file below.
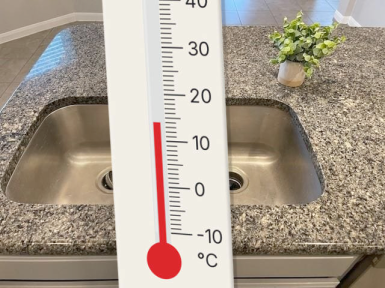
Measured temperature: °C 14
